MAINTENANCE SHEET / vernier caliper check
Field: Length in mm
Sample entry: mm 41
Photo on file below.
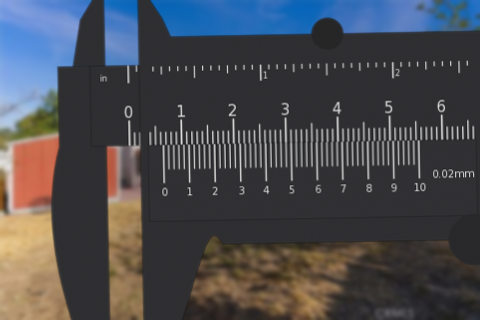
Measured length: mm 6.5
